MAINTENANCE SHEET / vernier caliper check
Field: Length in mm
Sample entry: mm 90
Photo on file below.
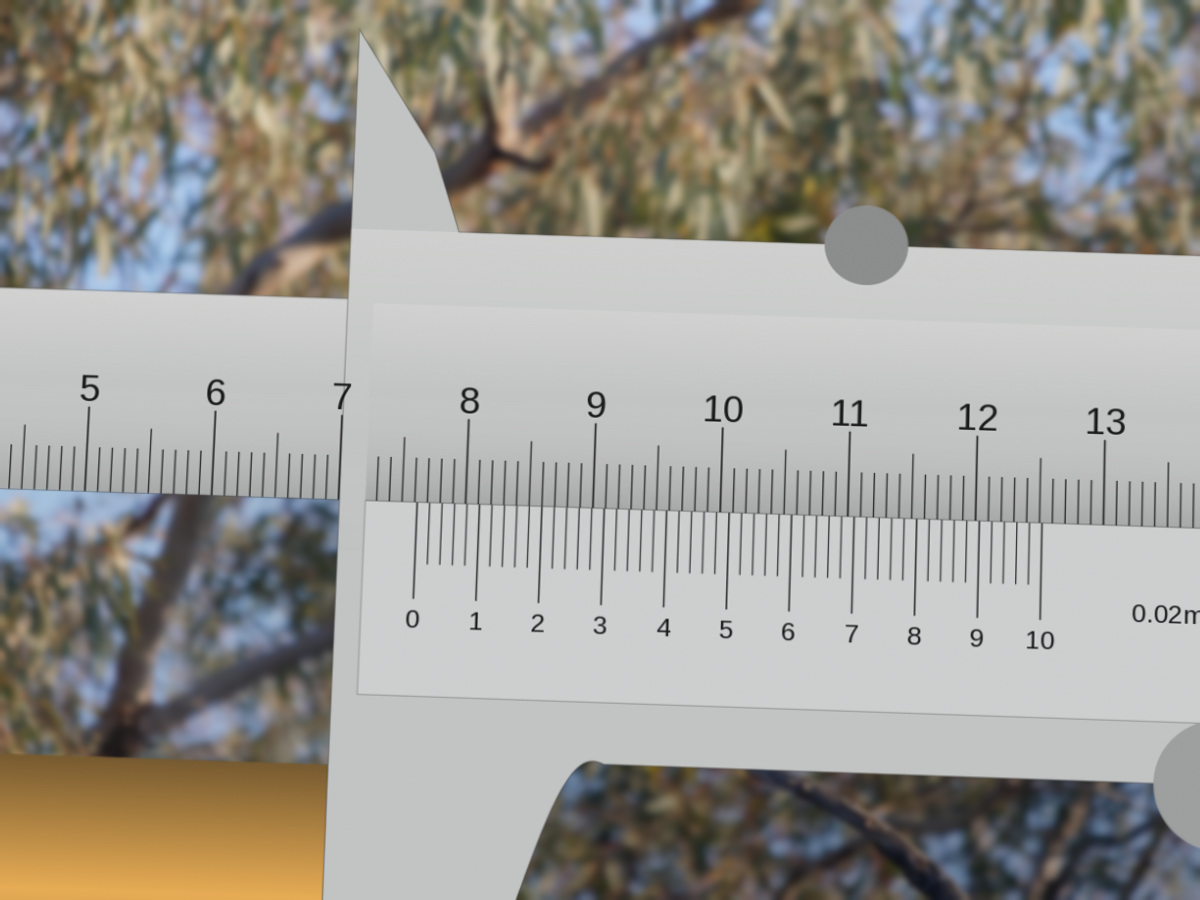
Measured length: mm 76.2
